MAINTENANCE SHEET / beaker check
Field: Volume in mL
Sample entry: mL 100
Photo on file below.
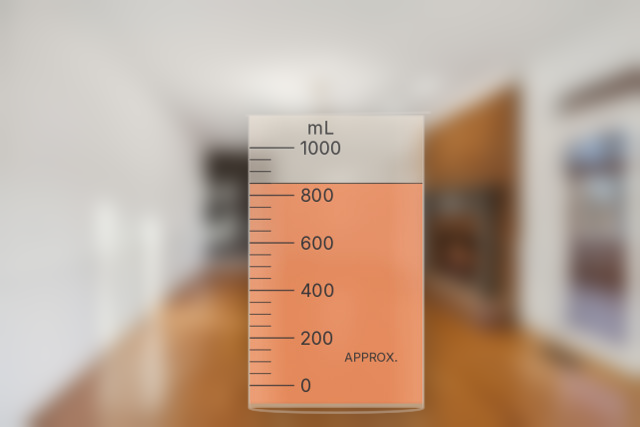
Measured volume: mL 850
